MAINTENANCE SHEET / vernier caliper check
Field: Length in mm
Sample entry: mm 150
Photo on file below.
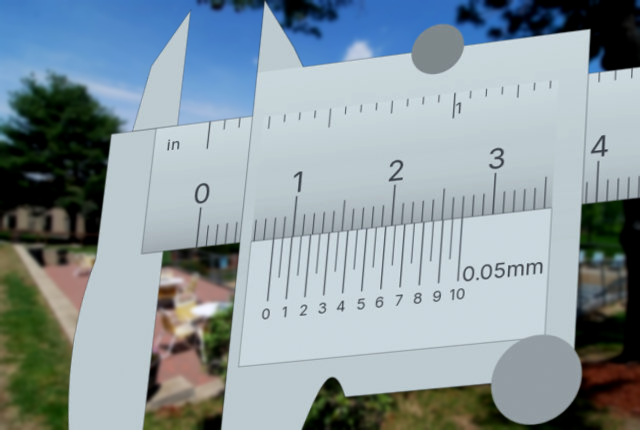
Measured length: mm 8.0
